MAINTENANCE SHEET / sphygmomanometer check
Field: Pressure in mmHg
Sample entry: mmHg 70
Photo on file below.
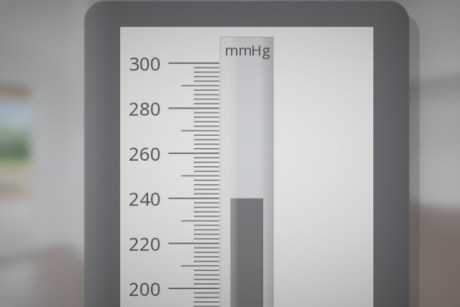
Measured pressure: mmHg 240
